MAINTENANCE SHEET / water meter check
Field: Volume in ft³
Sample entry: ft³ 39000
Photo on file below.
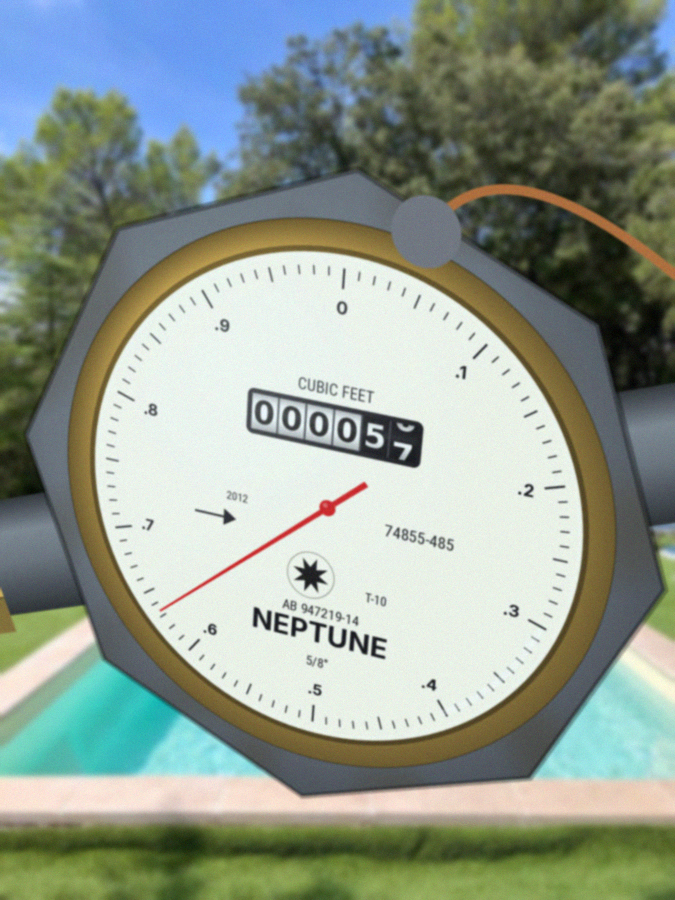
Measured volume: ft³ 56.63
